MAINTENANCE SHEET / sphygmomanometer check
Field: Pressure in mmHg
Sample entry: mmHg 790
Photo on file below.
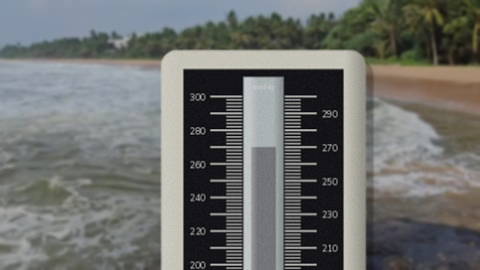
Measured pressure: mmHg 270
